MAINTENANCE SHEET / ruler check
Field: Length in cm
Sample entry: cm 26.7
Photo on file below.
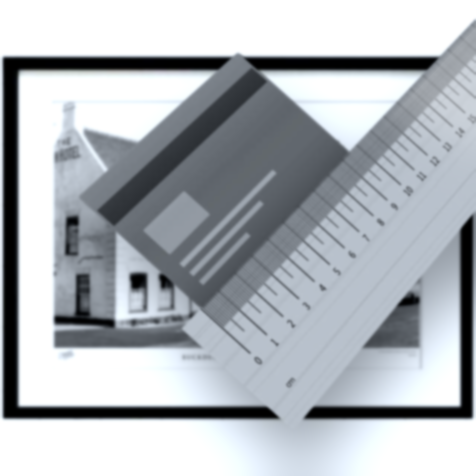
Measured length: cm 9.5
